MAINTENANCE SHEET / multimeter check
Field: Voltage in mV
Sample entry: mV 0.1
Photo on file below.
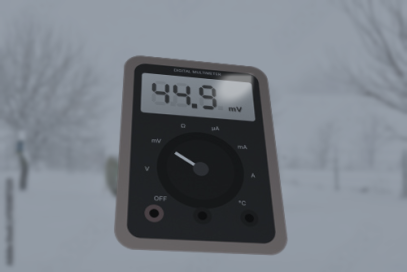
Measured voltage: mV 44.9
